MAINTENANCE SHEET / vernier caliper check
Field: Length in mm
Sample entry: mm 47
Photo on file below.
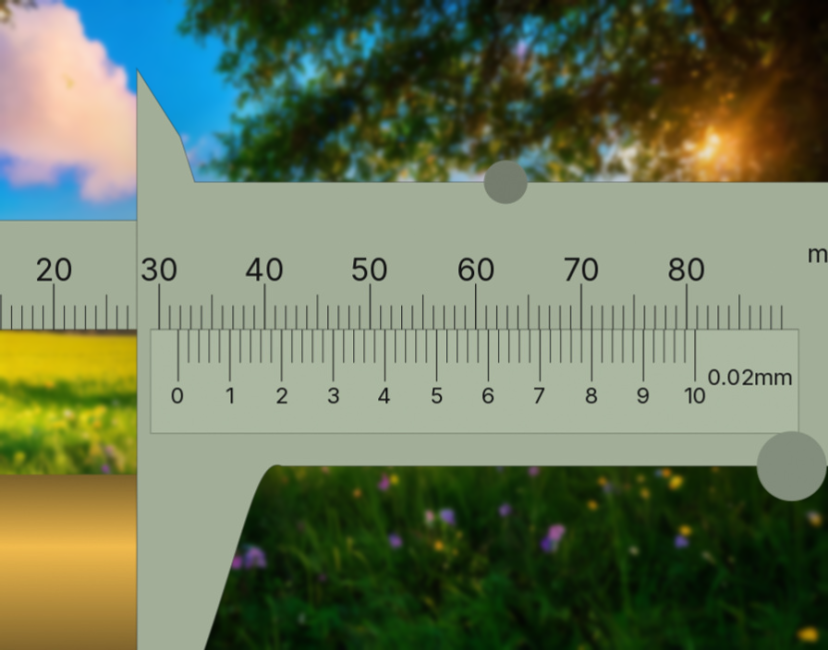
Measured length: mm 31.8
